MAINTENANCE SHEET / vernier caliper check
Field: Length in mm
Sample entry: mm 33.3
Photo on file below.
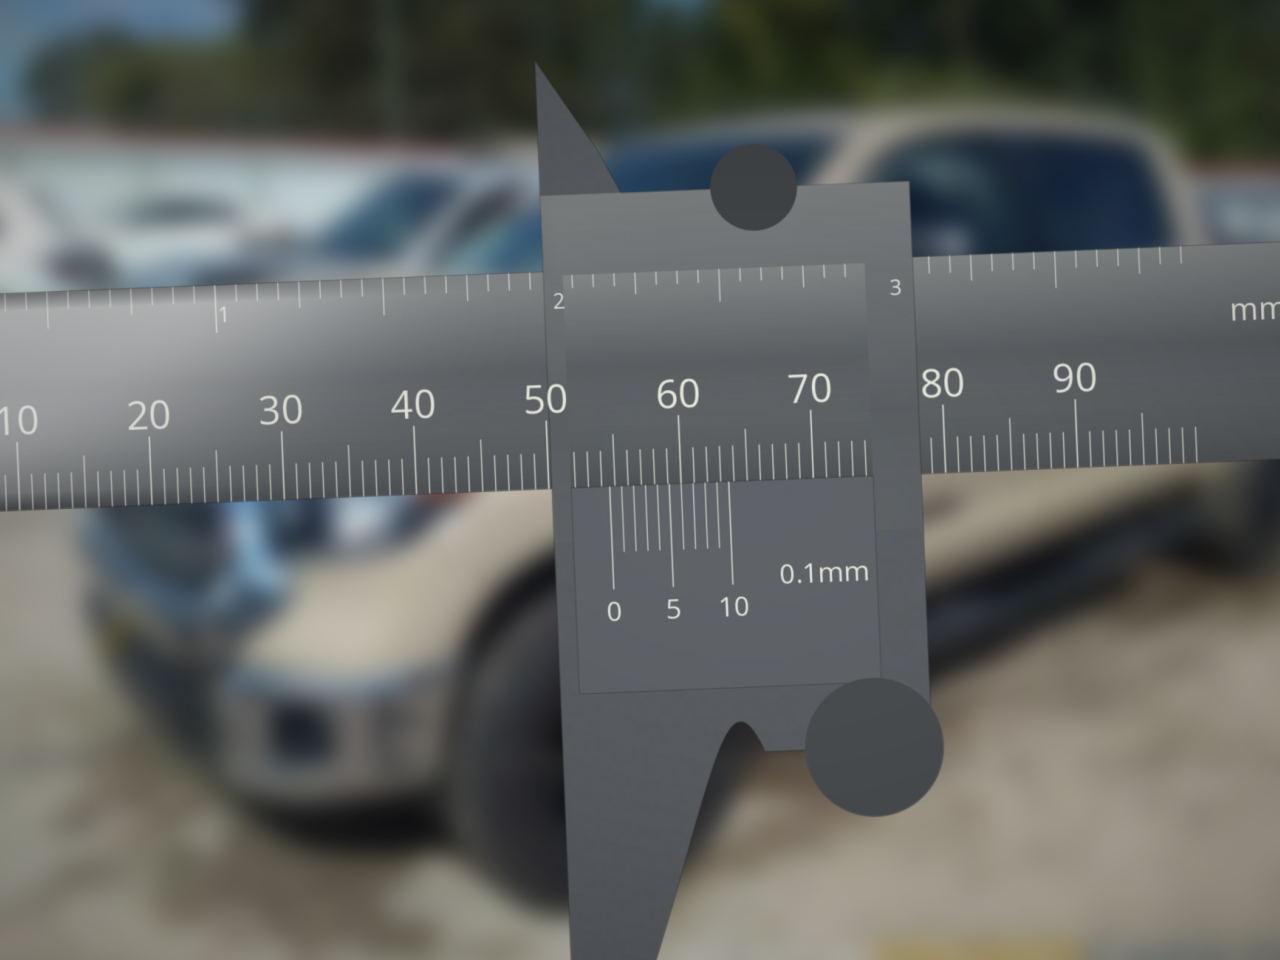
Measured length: mm 54.6
